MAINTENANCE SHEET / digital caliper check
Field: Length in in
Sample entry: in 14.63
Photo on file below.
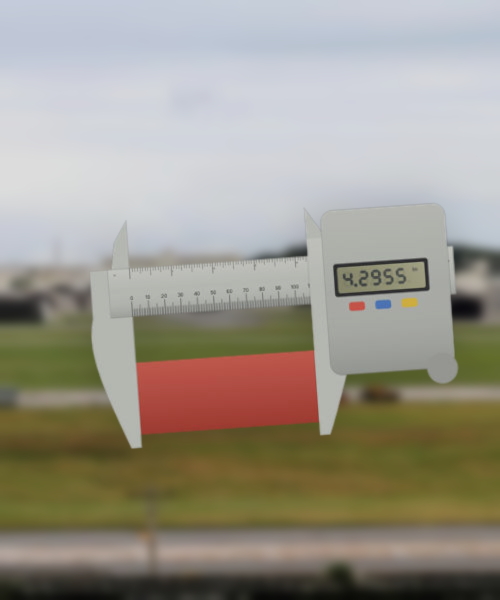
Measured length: in 4.2955
